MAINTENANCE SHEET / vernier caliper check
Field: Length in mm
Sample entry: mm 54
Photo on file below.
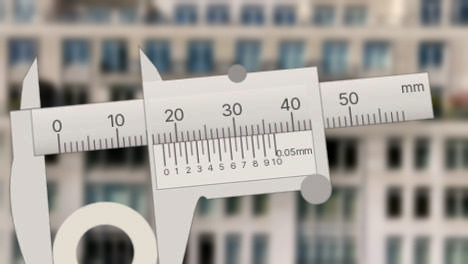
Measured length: mm 17.6
